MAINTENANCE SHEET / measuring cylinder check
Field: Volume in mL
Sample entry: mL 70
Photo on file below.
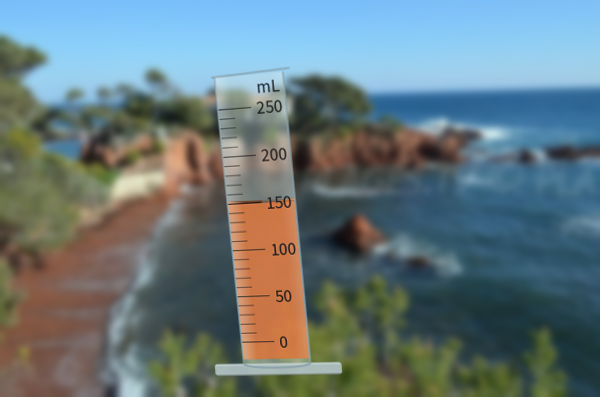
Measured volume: mL 150
